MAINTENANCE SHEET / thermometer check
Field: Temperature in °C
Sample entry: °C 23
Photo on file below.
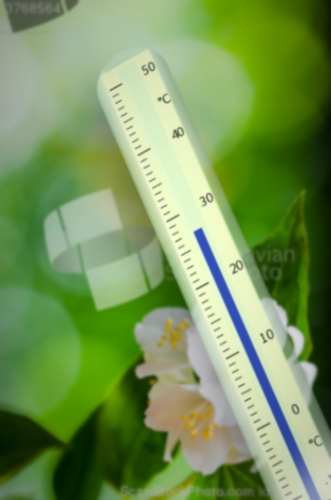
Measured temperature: °C 27
